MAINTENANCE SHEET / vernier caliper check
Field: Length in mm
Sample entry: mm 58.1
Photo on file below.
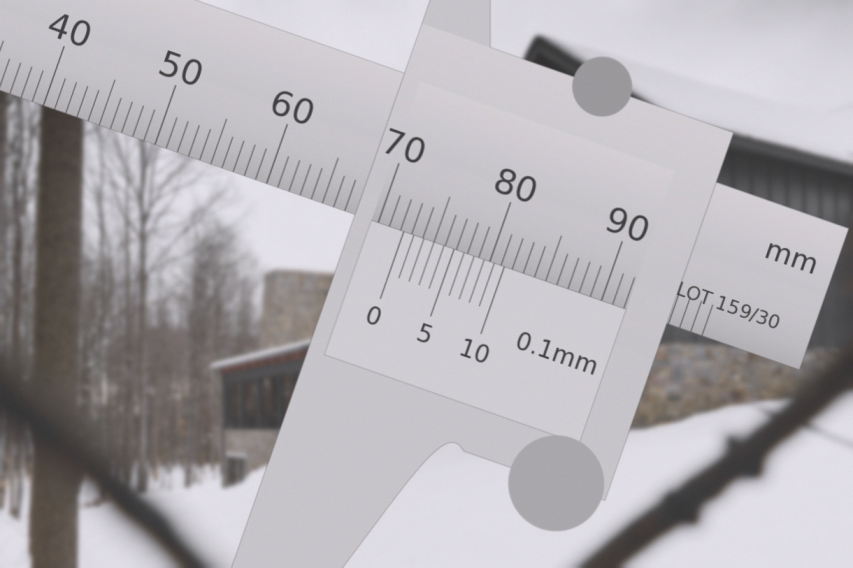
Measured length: mm 72.3
